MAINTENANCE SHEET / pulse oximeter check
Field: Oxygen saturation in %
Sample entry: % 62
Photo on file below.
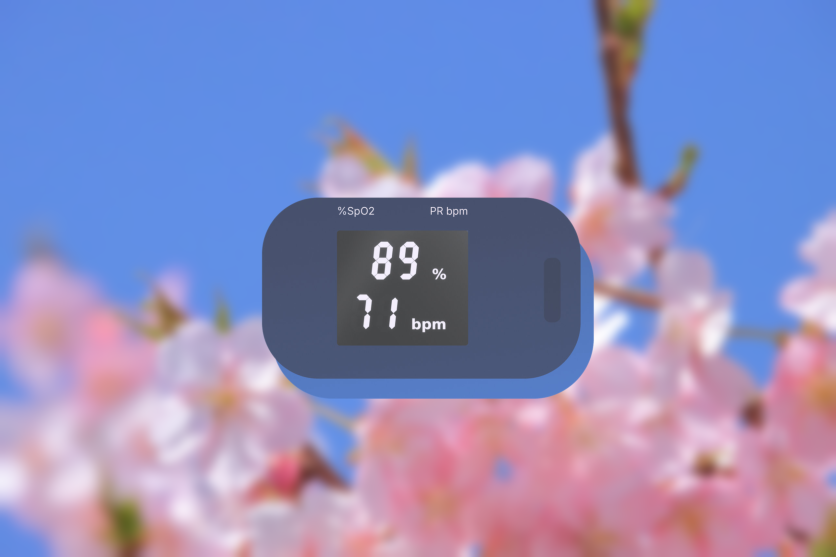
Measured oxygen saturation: % 89
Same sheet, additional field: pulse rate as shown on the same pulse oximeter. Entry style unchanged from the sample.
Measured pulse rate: bpm 71
